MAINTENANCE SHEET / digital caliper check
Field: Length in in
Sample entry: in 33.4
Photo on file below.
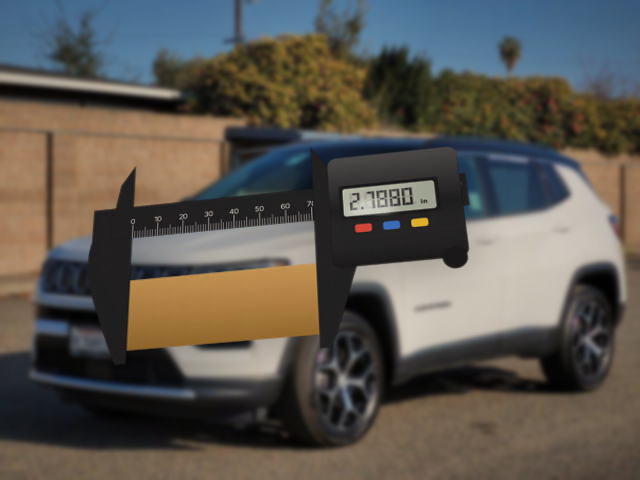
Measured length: in 2.7880
